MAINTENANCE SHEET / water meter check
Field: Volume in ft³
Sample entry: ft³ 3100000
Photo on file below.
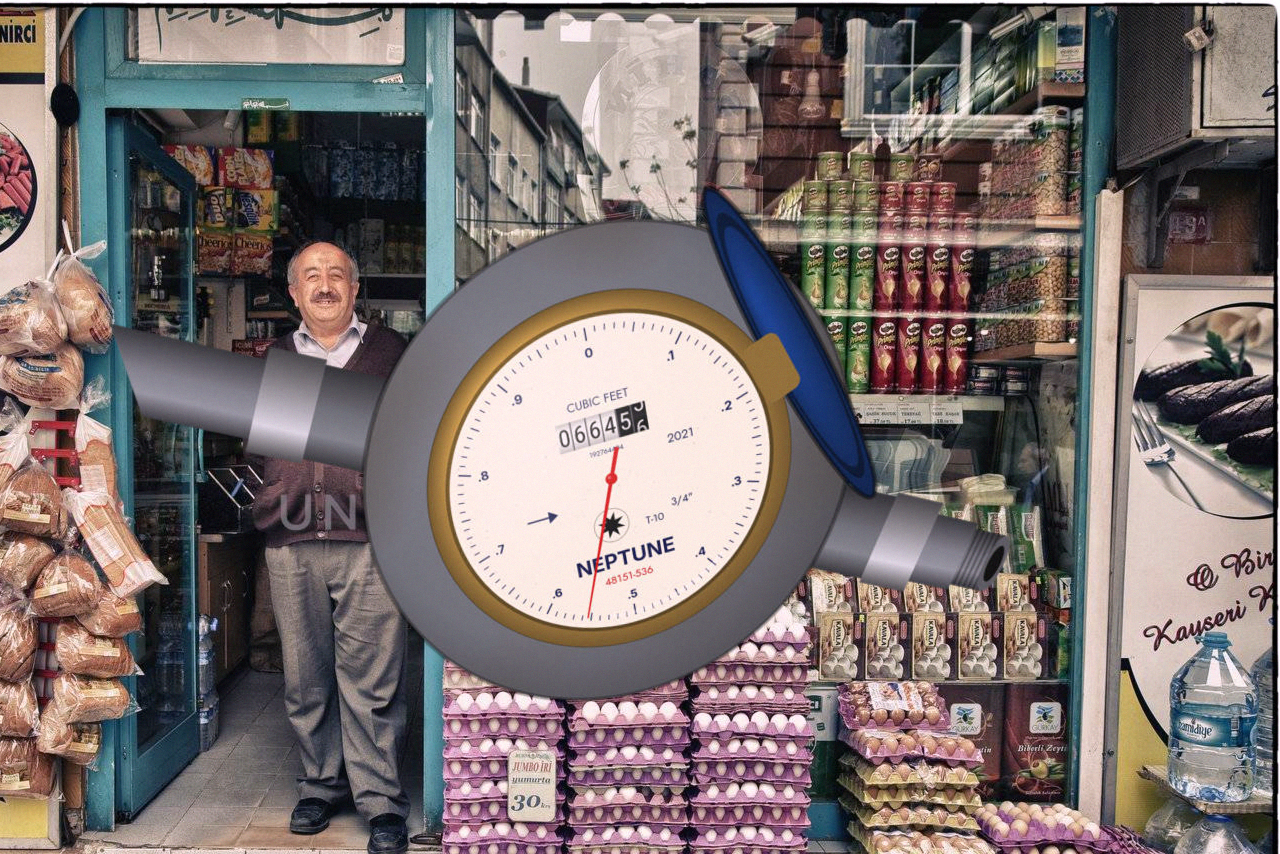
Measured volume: ft³ 66455.55
